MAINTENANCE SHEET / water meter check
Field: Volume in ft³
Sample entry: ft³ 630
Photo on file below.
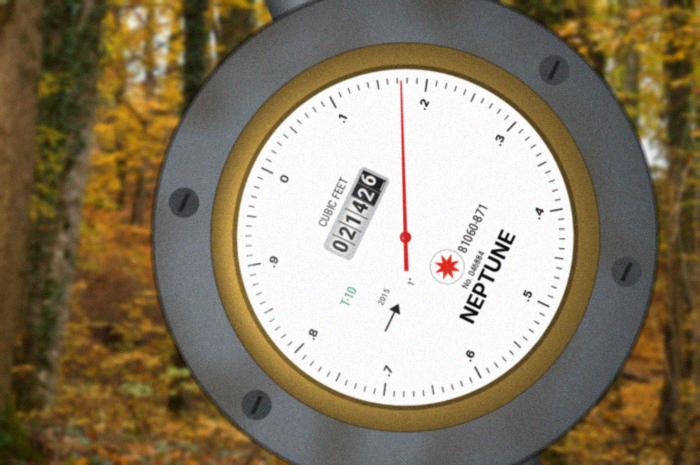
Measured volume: ft³ 21426.17
